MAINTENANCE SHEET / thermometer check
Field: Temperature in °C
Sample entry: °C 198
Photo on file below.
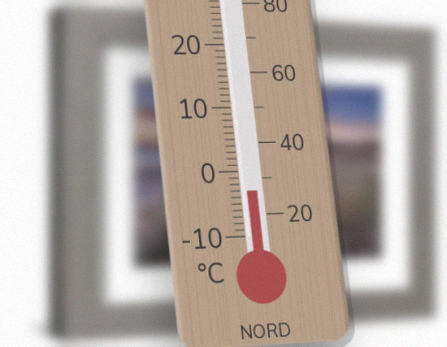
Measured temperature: °C -3
